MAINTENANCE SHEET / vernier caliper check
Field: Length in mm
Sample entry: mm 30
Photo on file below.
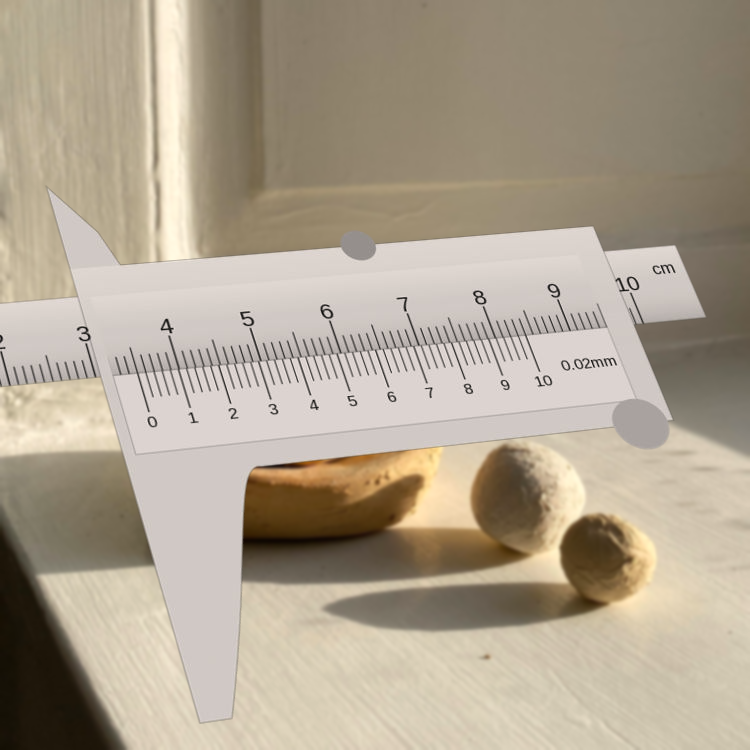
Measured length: mm 35.0
